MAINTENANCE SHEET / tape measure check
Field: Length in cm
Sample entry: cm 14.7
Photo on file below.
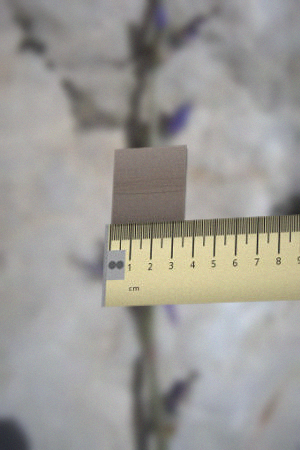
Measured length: cm 3.5
